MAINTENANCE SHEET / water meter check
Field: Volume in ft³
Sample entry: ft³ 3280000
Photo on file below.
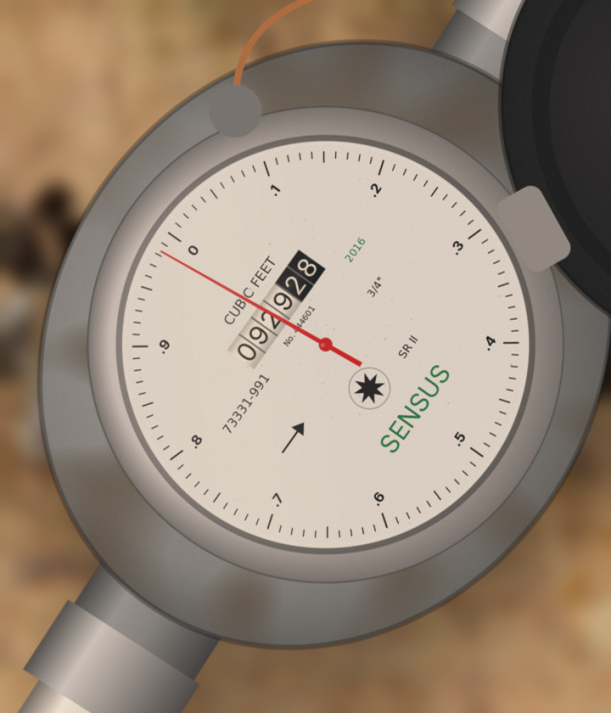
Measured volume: ft³ 92927.98
